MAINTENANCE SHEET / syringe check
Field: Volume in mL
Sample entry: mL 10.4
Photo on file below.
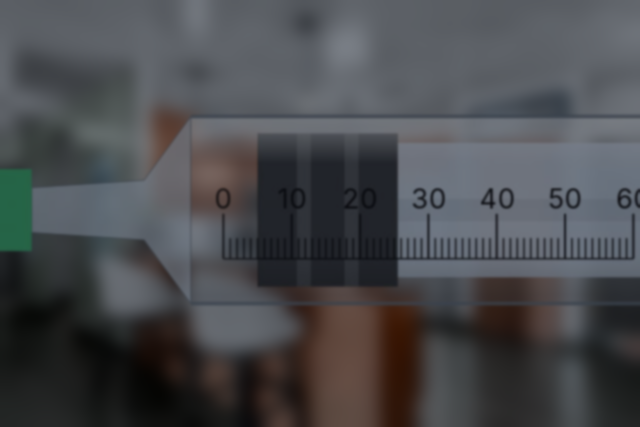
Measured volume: mL 5
